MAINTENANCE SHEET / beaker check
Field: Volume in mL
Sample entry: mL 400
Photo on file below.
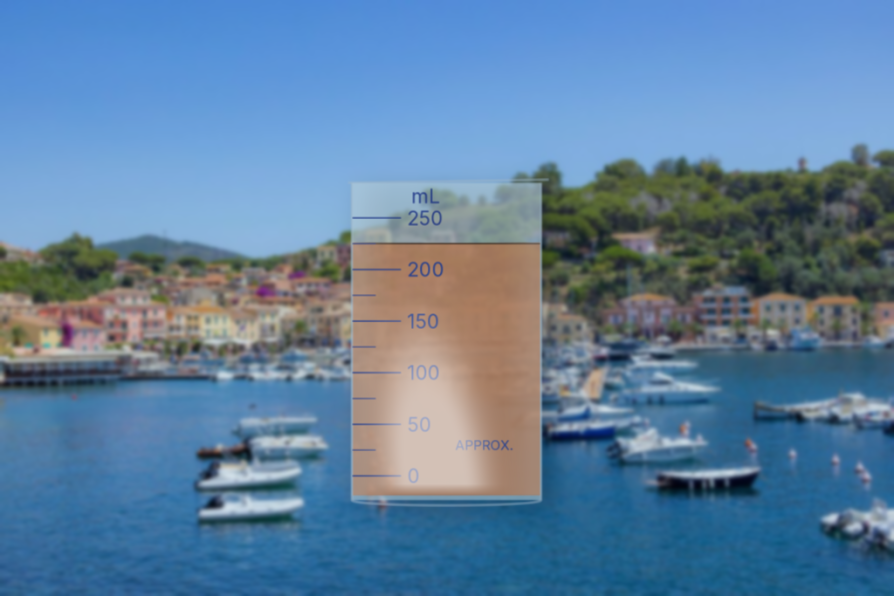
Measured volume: mL 225
